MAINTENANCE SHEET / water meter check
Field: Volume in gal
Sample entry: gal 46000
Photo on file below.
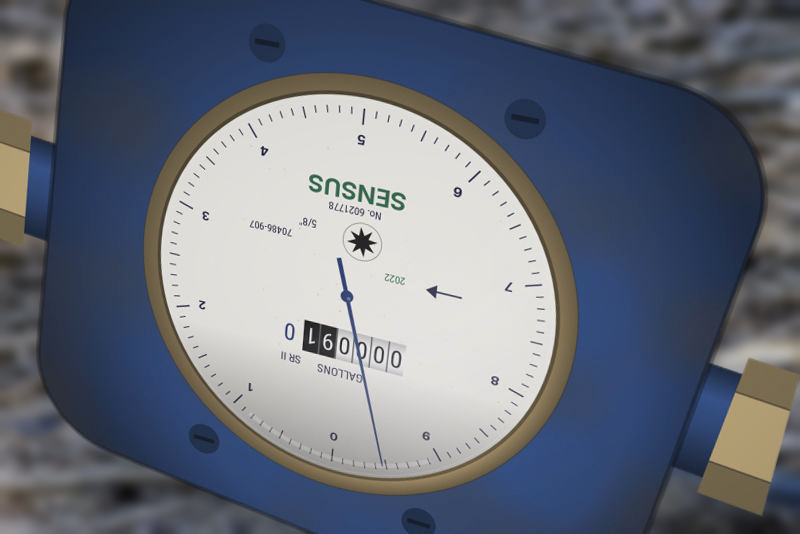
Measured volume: gal 909.5
